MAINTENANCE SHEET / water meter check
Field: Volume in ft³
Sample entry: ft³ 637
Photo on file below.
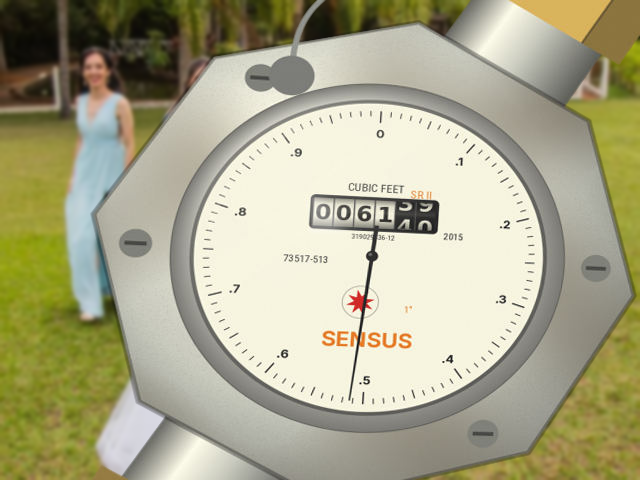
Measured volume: ft³ 6139.51
